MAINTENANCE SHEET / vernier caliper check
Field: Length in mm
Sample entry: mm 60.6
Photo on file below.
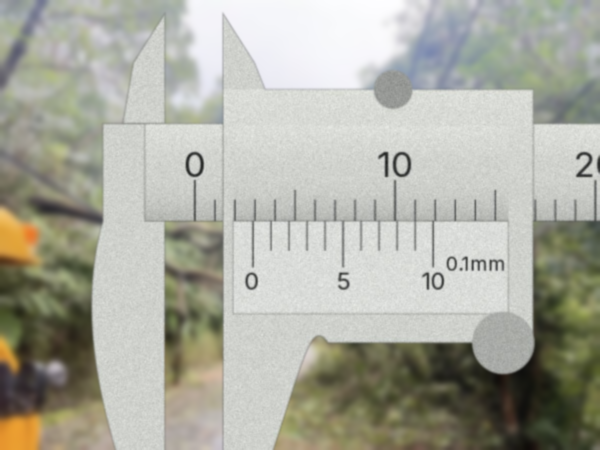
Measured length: mm 2.9
